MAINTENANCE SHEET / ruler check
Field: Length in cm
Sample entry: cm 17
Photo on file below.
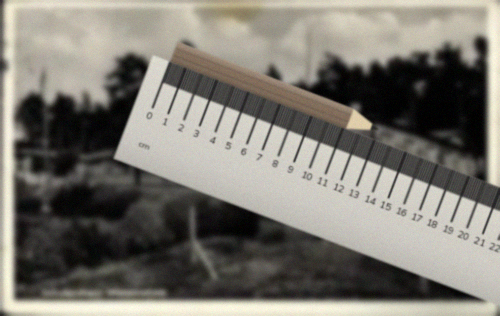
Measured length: cm 13
